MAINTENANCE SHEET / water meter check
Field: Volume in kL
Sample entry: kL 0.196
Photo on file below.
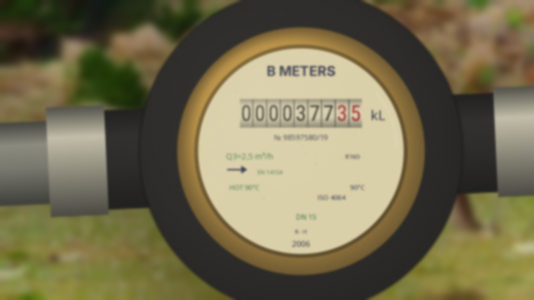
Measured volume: kL 377.35
